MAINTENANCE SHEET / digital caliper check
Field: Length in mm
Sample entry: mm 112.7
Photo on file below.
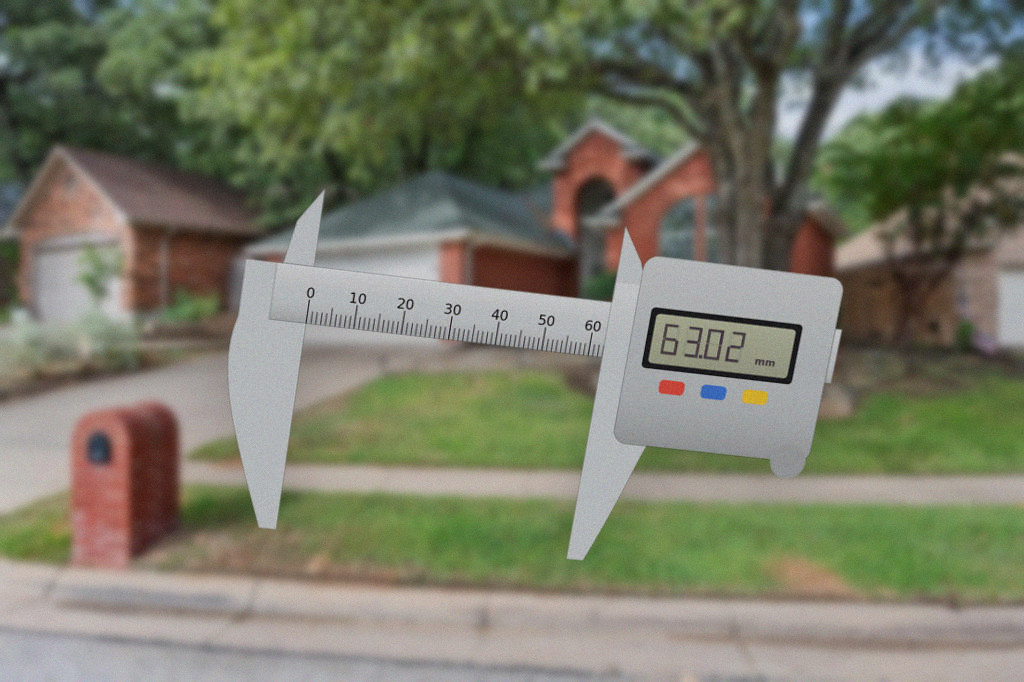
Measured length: mm 63.02
